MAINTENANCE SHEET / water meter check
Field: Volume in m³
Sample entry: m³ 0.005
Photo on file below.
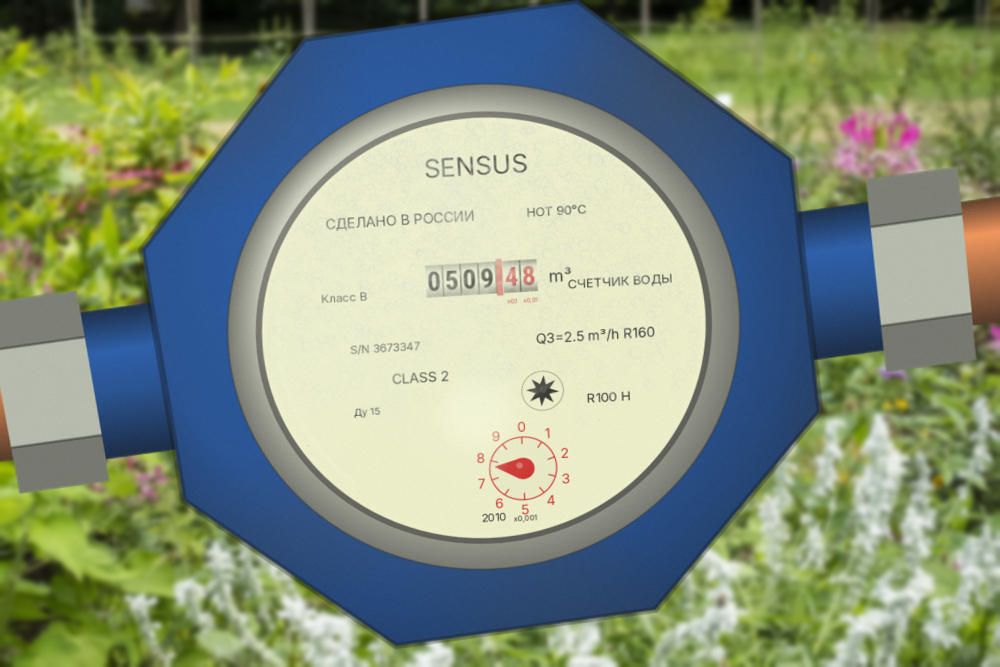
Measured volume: m³ 509.487
